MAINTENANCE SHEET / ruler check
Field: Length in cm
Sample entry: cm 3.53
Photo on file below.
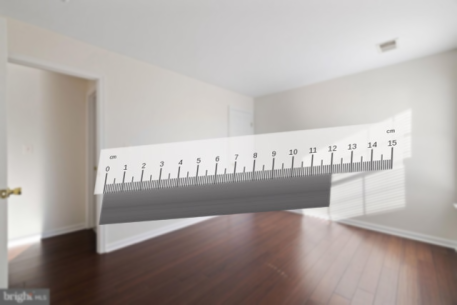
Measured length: cm 12
